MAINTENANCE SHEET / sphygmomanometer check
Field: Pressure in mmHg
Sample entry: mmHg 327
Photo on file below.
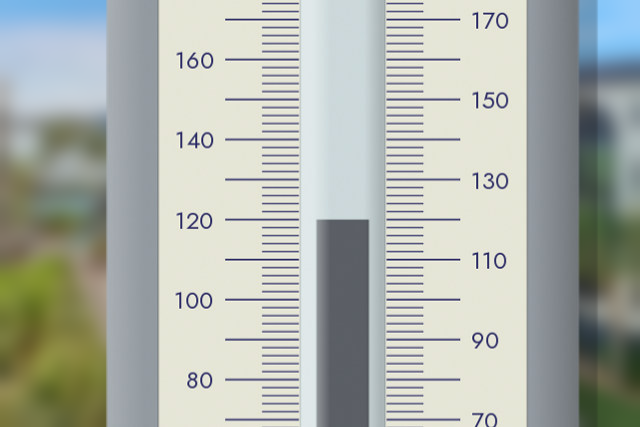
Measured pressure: mmHg 120
